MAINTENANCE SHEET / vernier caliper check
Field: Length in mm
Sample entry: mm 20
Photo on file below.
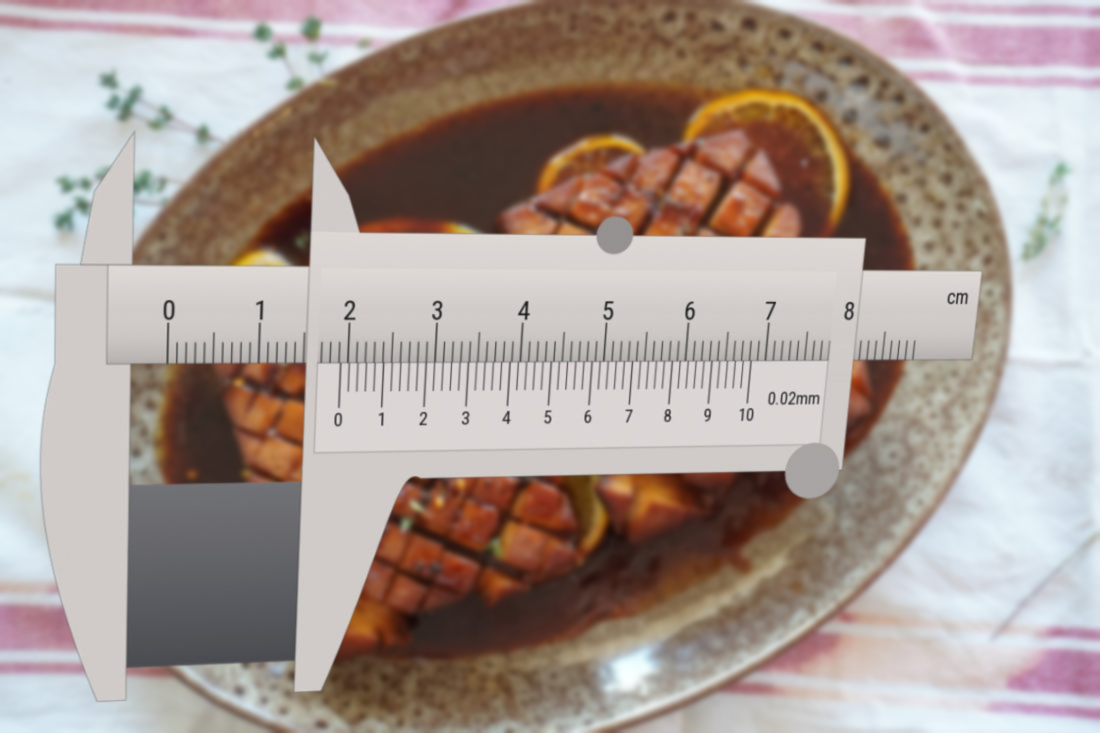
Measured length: mm 19.2
